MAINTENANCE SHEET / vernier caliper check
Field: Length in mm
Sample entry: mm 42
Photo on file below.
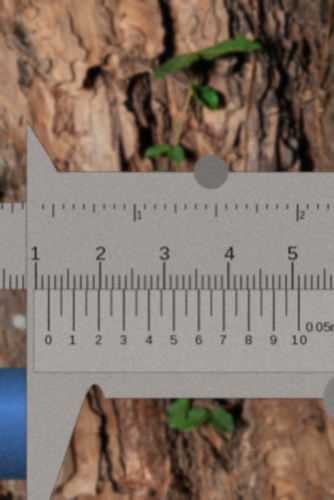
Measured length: mm 12.0
